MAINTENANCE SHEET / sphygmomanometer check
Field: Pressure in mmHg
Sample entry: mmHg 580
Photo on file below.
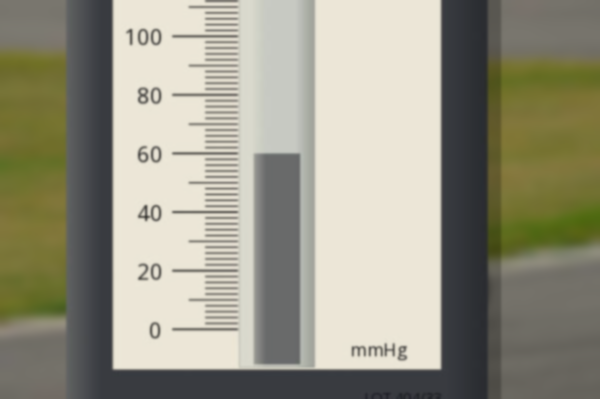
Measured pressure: mmHg 60
